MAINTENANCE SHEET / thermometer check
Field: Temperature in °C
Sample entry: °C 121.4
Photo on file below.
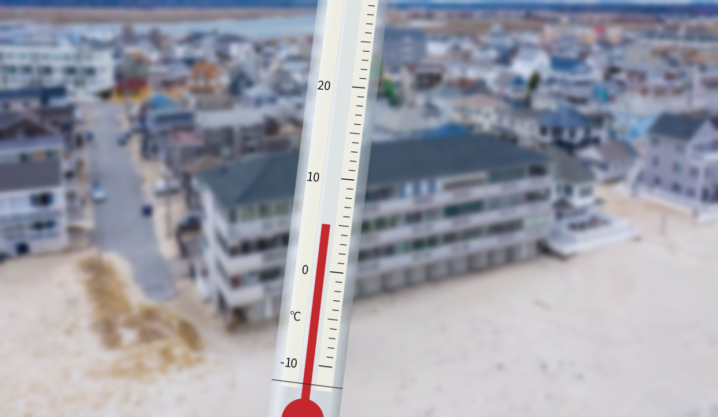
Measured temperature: °C 5
